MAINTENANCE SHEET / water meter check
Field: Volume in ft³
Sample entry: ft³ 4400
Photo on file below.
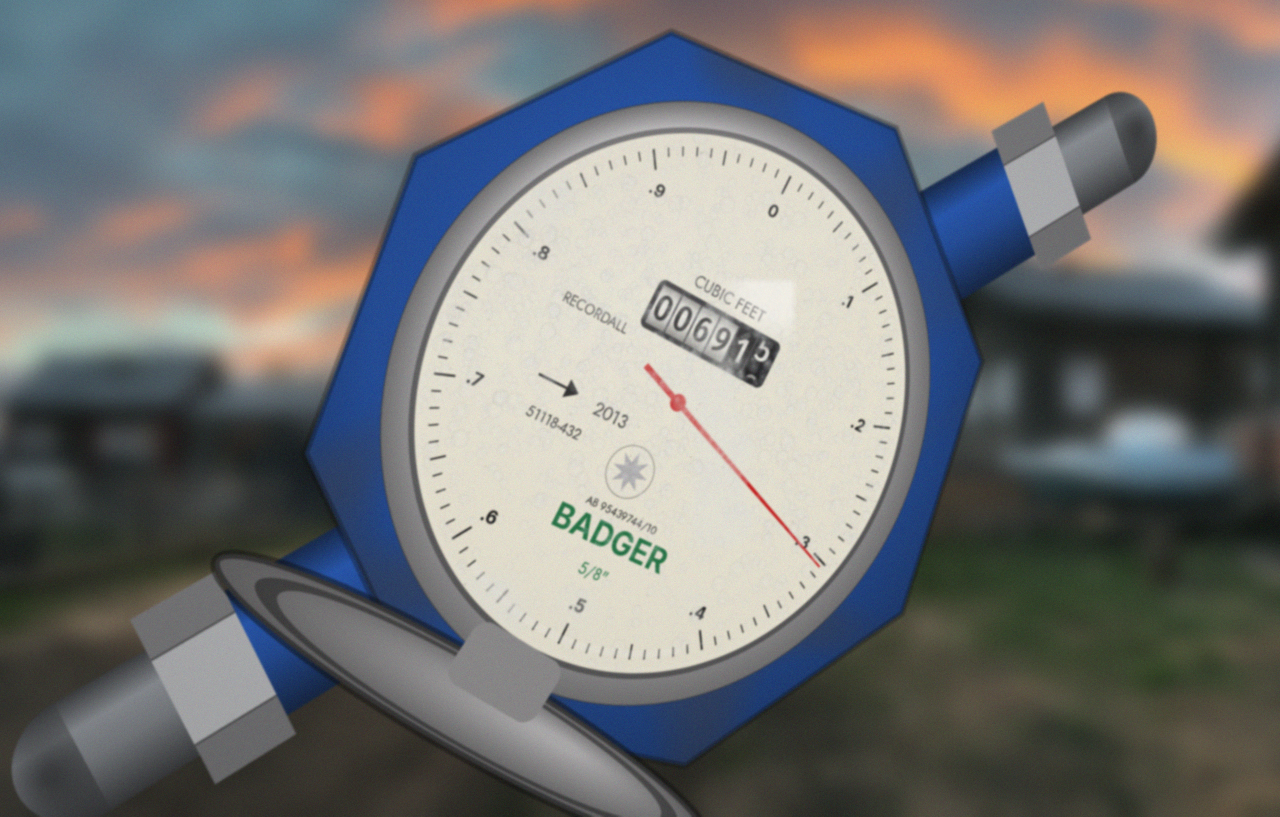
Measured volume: ft³ 6915.30
